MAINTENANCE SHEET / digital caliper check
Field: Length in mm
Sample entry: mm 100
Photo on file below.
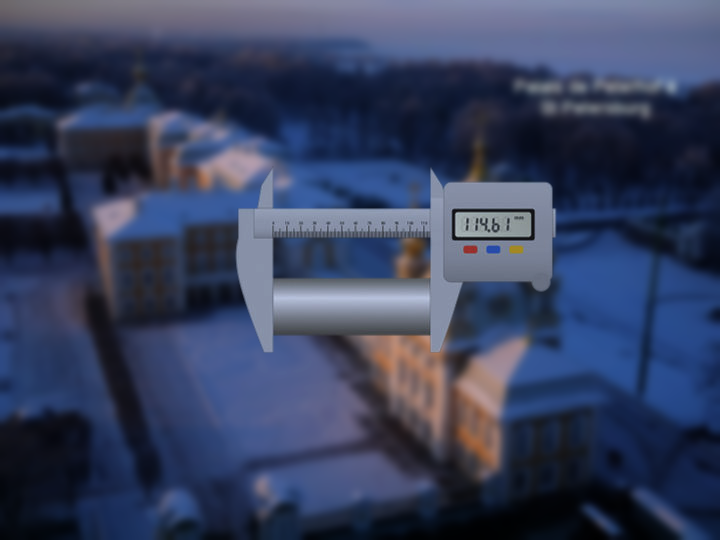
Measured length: mm 114.61
